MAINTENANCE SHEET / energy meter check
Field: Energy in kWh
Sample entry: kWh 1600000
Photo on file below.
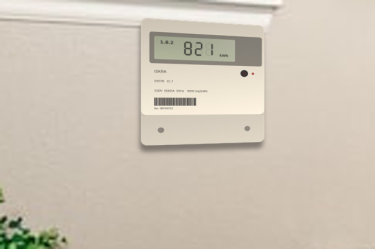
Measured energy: kWh 821
